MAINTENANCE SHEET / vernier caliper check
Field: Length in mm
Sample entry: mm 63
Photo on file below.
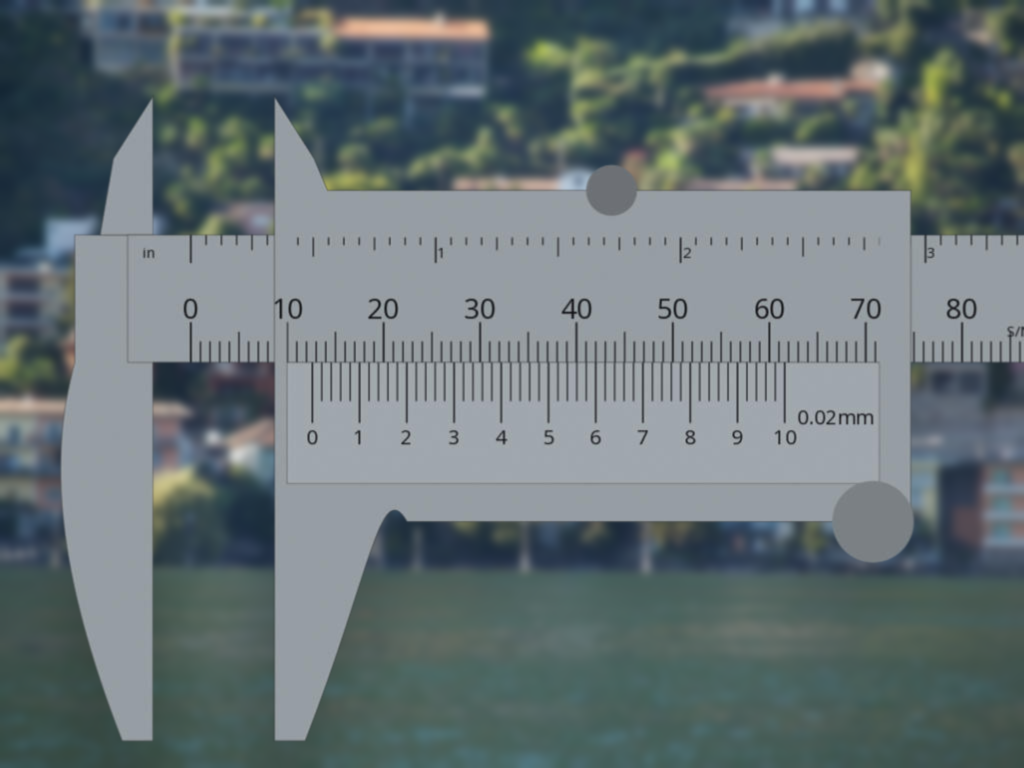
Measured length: mm 12.6
